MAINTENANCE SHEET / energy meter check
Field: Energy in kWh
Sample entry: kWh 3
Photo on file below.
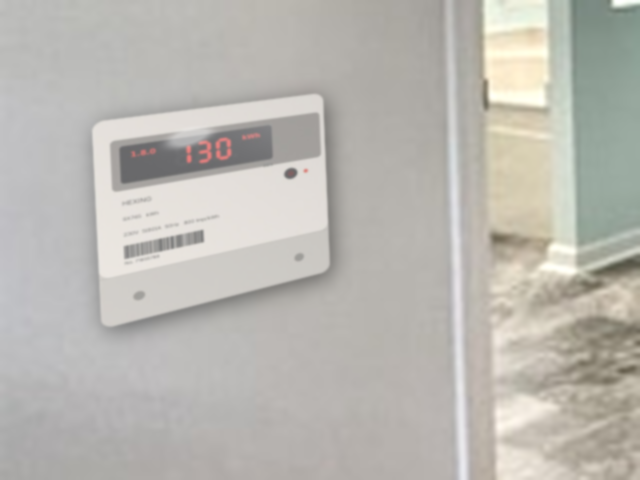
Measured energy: kWh 130
